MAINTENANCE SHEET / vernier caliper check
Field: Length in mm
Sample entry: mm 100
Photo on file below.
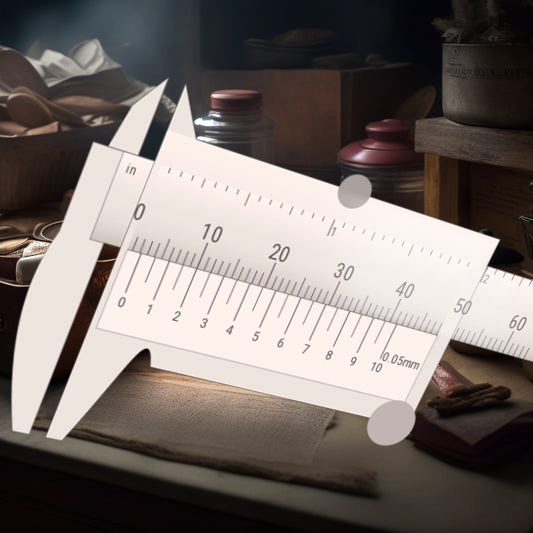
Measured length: mm 2.2
